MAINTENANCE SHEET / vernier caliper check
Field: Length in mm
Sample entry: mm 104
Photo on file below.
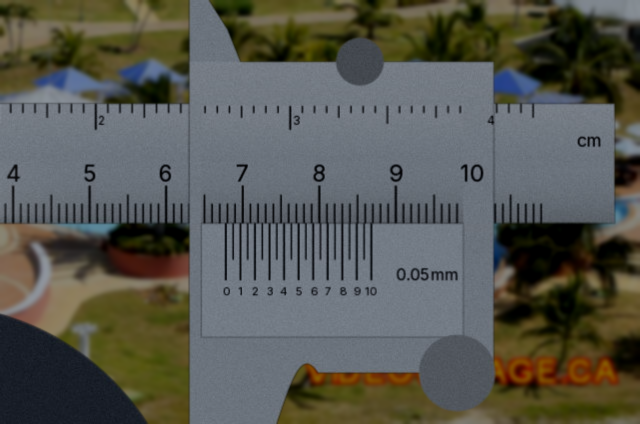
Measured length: mm 67.8
